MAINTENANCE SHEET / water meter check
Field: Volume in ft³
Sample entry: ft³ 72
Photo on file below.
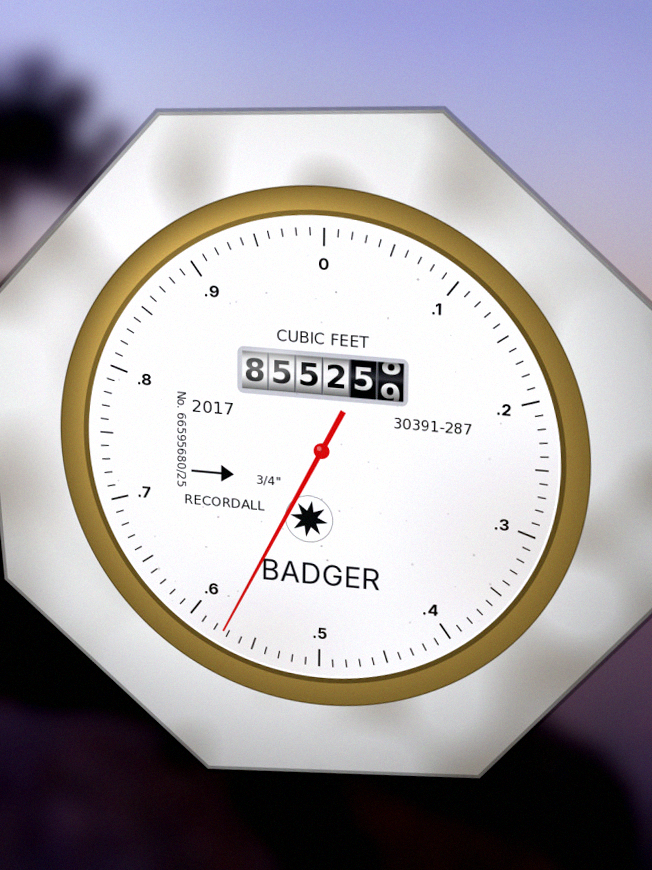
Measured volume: ft³ 855258.57
